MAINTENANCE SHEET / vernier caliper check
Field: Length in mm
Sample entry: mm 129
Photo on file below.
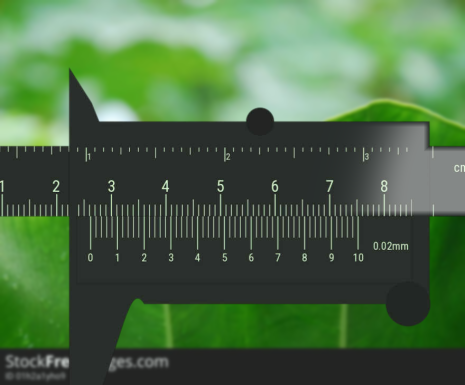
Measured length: mm 26.2
